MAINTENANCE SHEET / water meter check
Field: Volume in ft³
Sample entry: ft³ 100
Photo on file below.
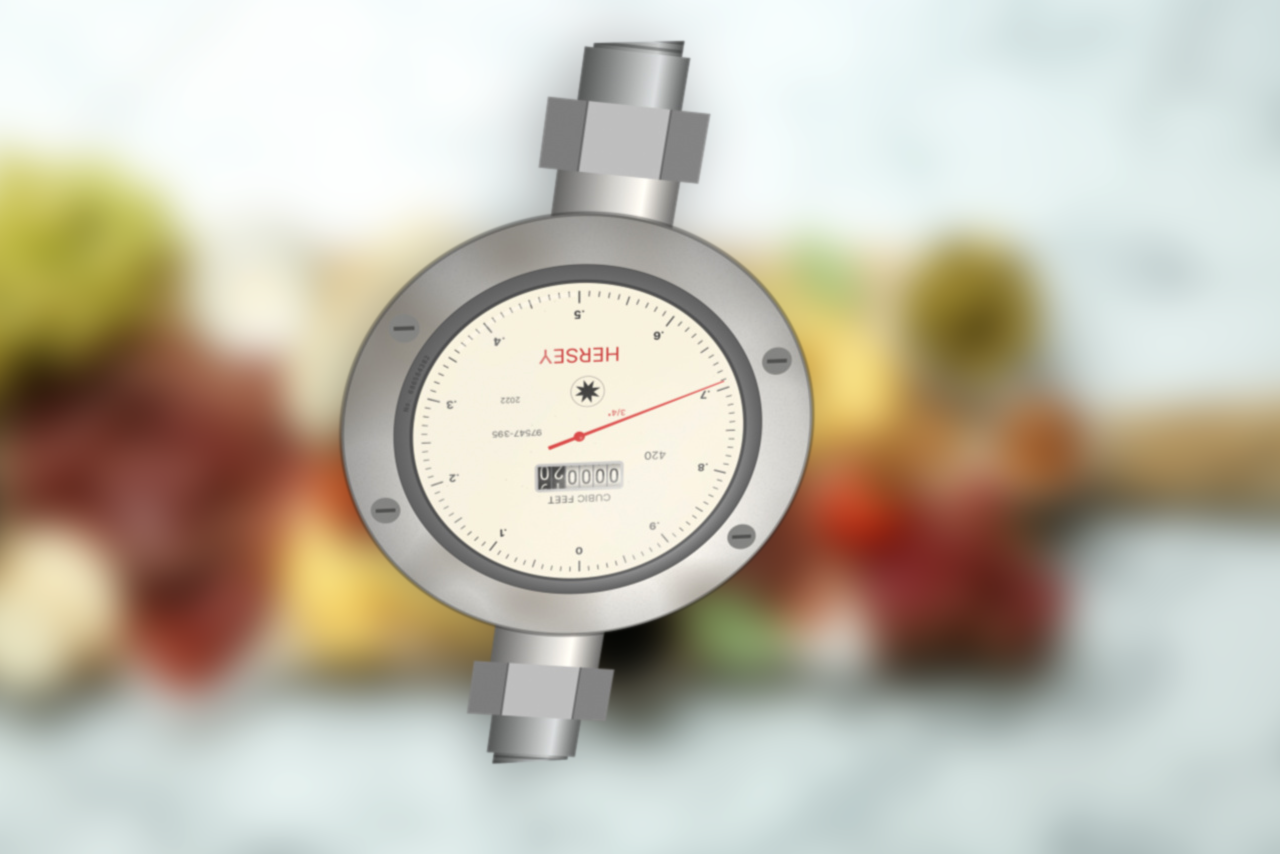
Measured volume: ft³ 19.69
